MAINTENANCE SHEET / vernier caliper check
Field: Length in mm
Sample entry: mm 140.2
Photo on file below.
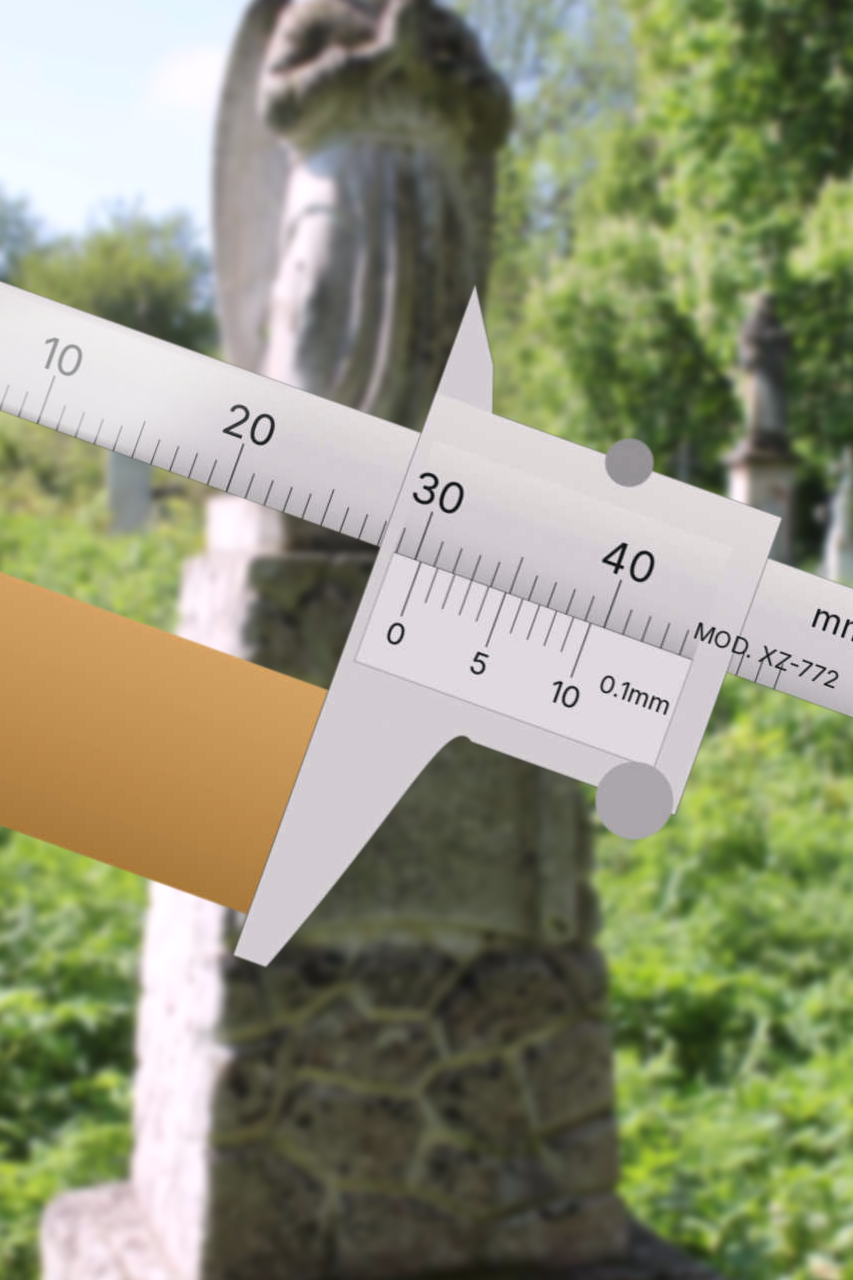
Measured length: mm 30.3
